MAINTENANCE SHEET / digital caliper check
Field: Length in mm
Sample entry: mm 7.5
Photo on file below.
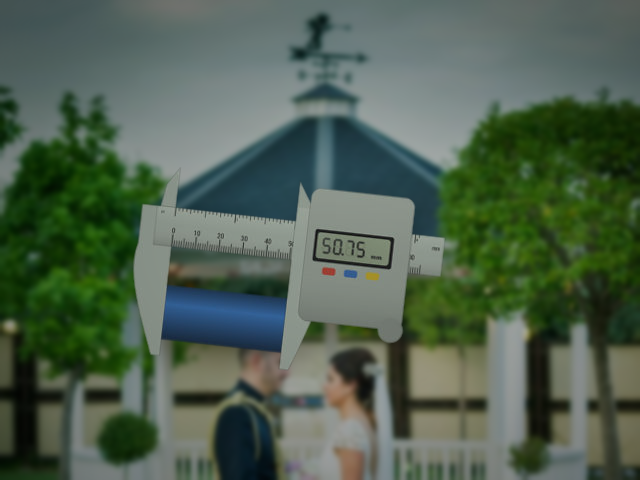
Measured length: mm 50.75
